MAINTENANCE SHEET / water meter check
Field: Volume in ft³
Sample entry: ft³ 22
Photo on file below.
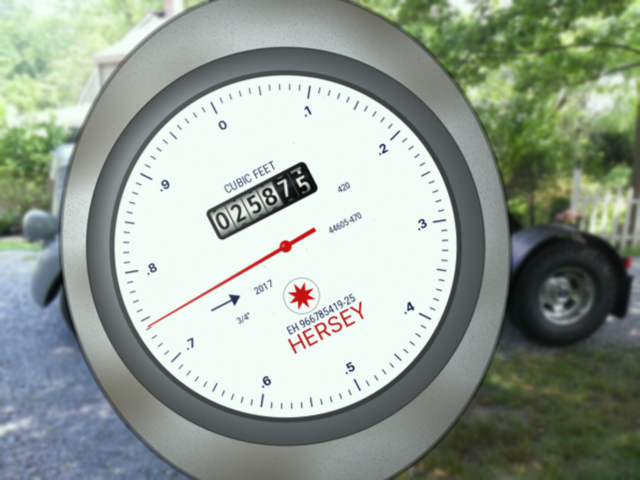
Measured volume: ft³ 25874.74
